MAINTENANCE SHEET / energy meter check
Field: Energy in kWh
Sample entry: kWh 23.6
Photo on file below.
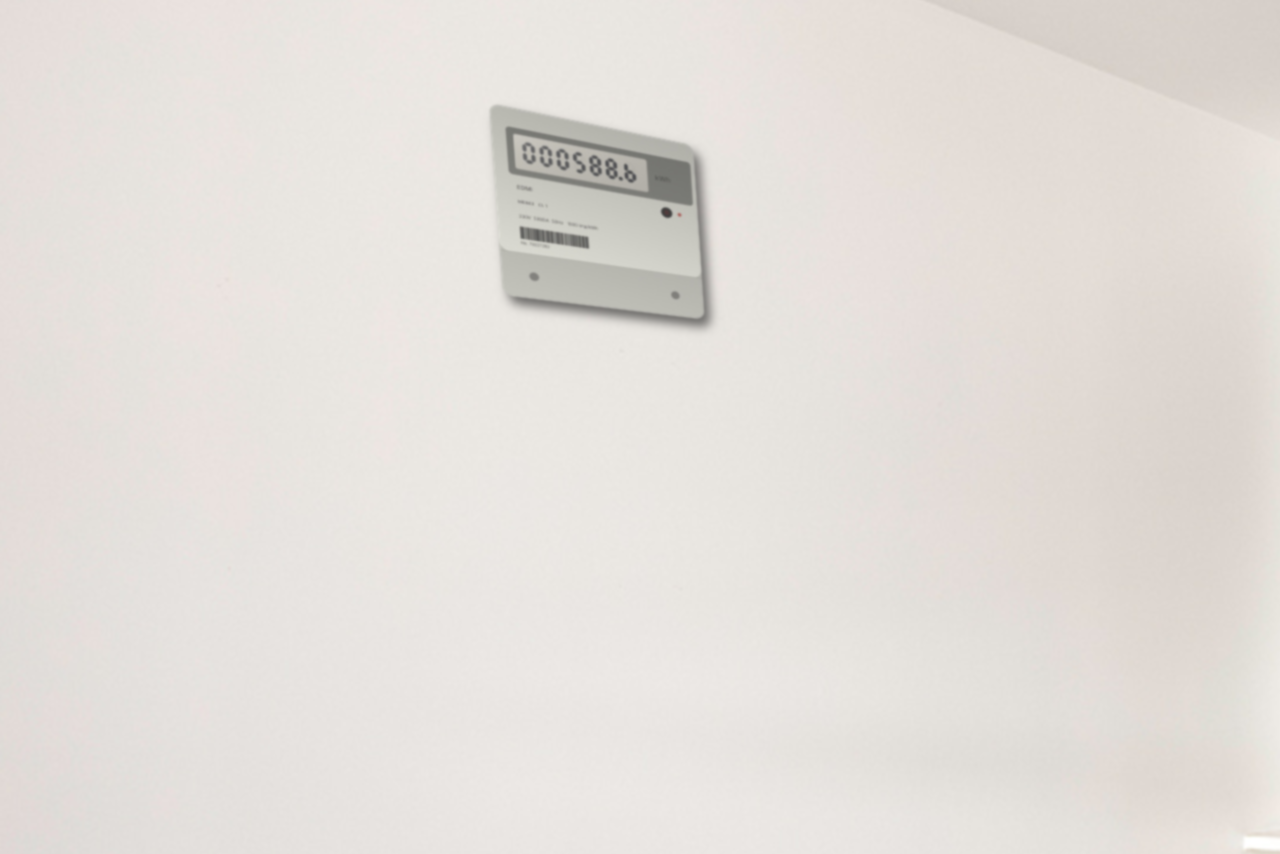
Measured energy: kWh 588.6
